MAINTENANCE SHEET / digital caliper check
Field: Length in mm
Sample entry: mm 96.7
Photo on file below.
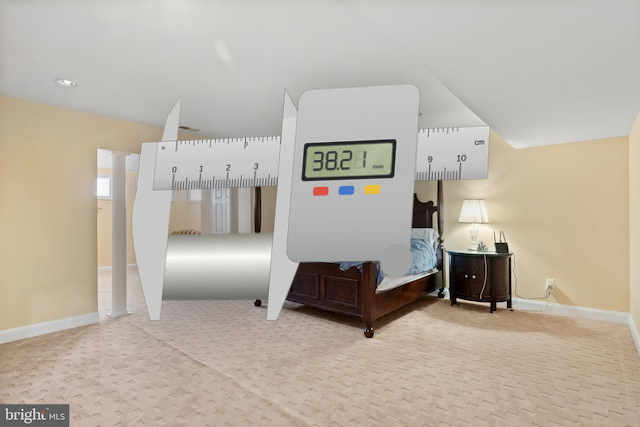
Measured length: mm 38.21
